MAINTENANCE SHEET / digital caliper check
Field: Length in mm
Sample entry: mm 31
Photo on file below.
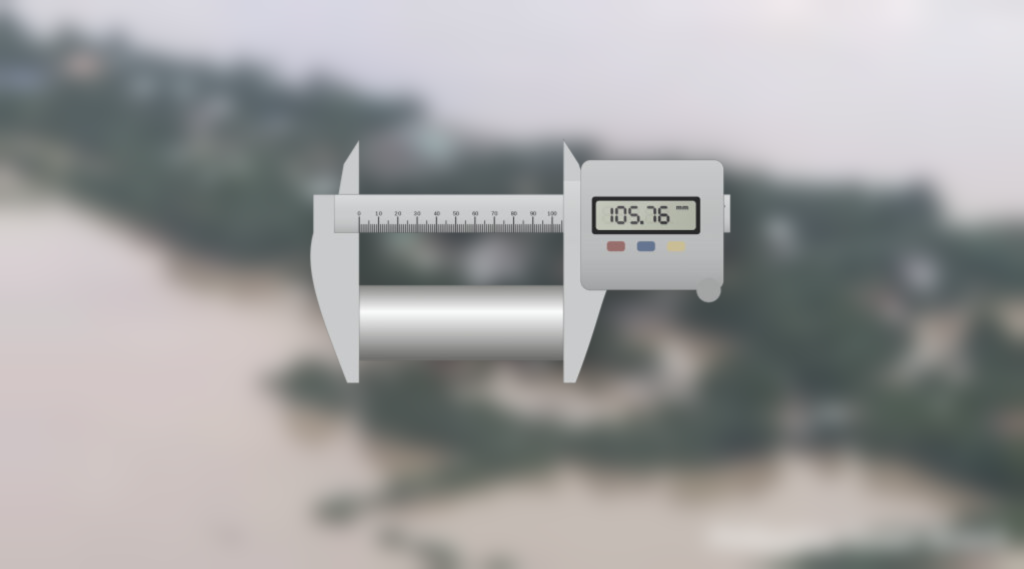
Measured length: mm 105.76
